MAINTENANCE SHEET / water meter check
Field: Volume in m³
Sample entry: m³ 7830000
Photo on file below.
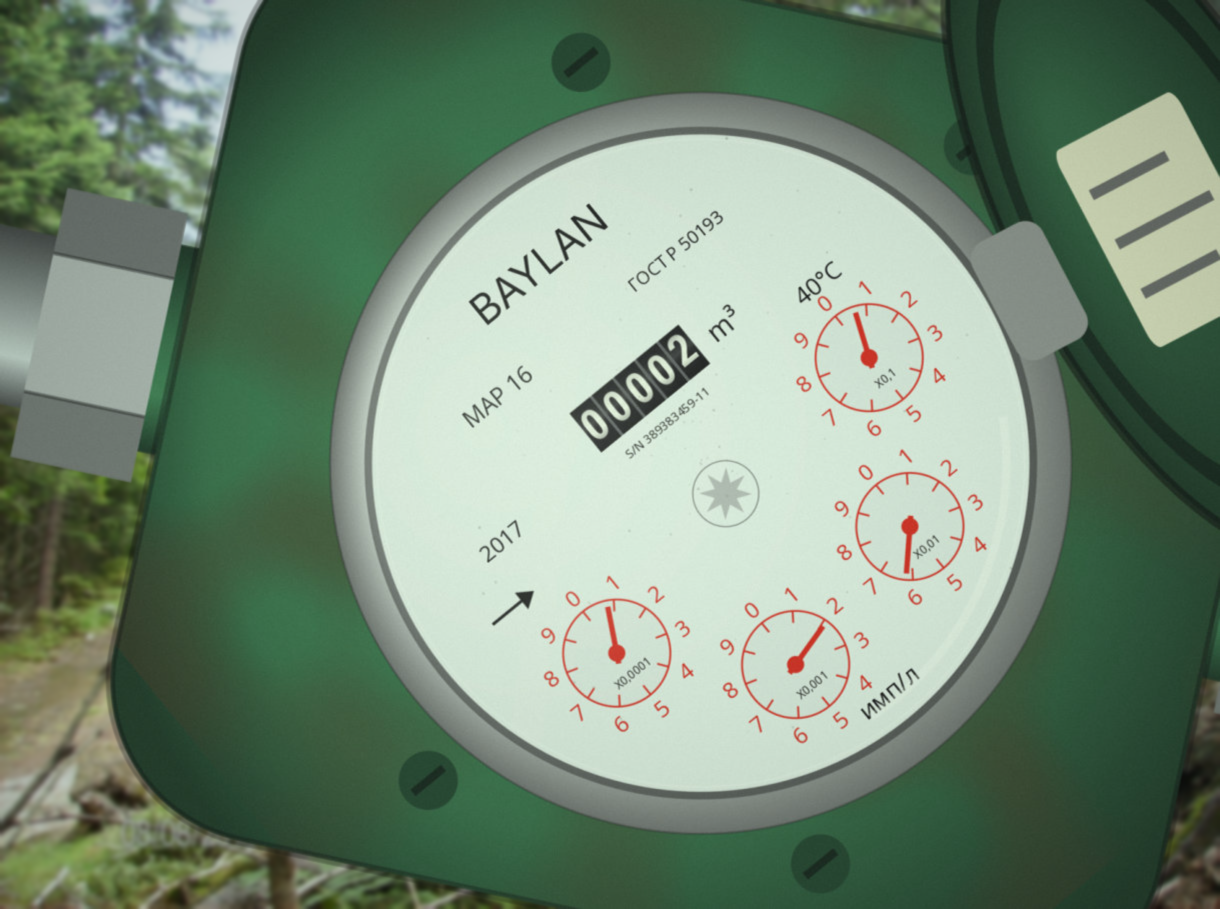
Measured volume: m³ 2.0620
